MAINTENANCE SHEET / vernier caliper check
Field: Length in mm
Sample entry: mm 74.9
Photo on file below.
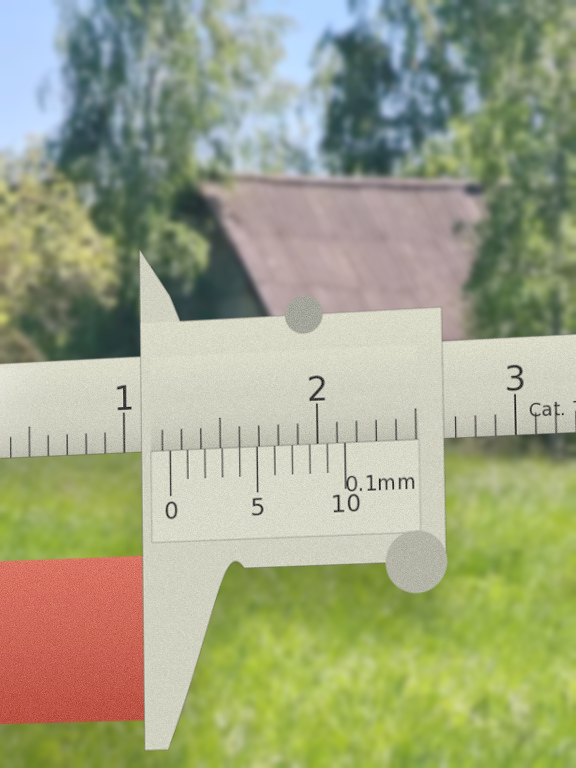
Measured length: mm 12.4
